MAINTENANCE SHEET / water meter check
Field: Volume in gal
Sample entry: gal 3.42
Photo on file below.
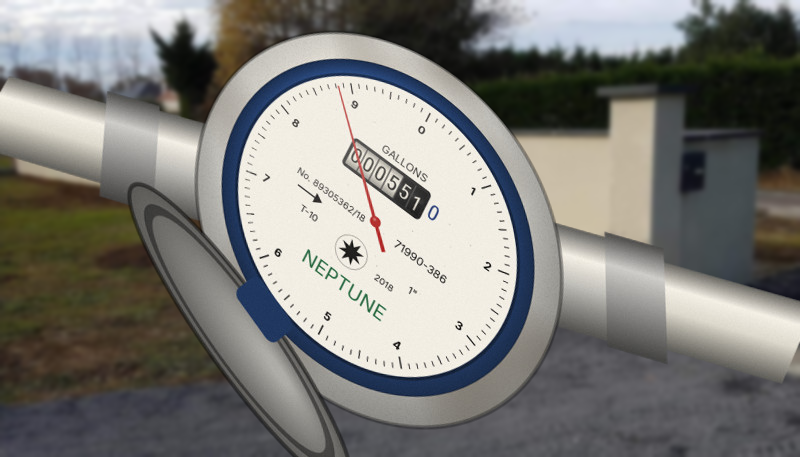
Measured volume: gal 5508.8
